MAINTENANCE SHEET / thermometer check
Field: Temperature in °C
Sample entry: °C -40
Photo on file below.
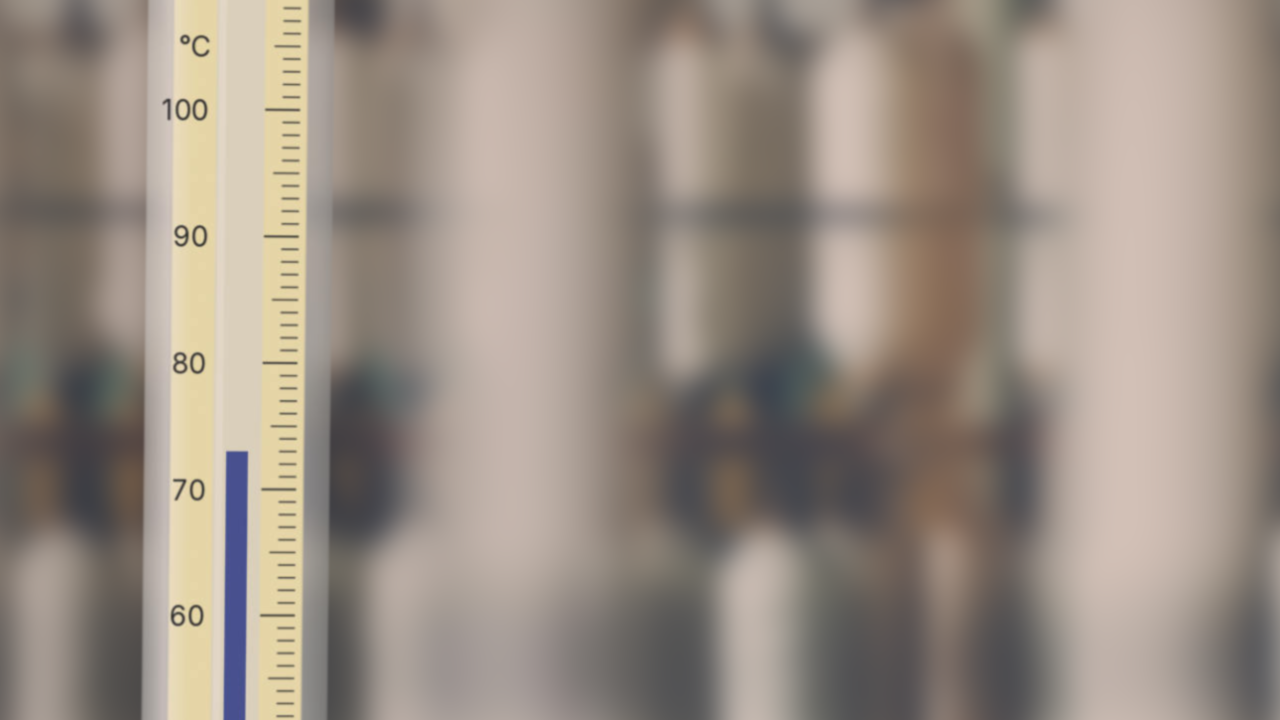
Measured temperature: °C 73
